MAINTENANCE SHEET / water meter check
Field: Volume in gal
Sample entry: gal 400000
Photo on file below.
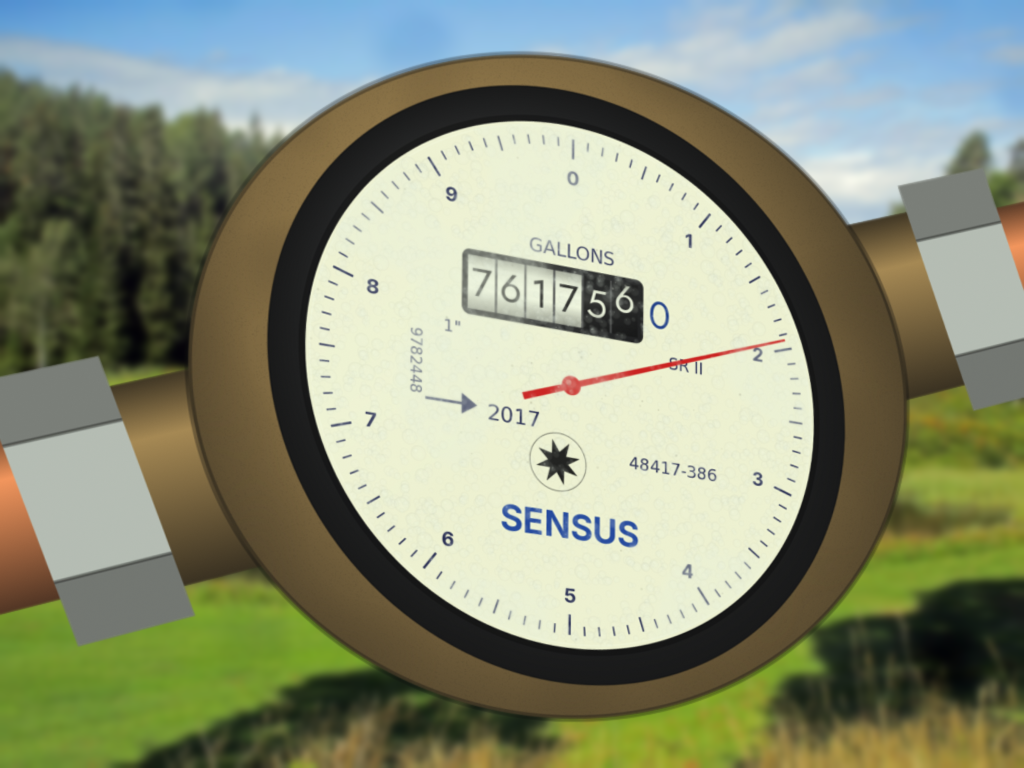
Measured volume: gal 7617561.9
